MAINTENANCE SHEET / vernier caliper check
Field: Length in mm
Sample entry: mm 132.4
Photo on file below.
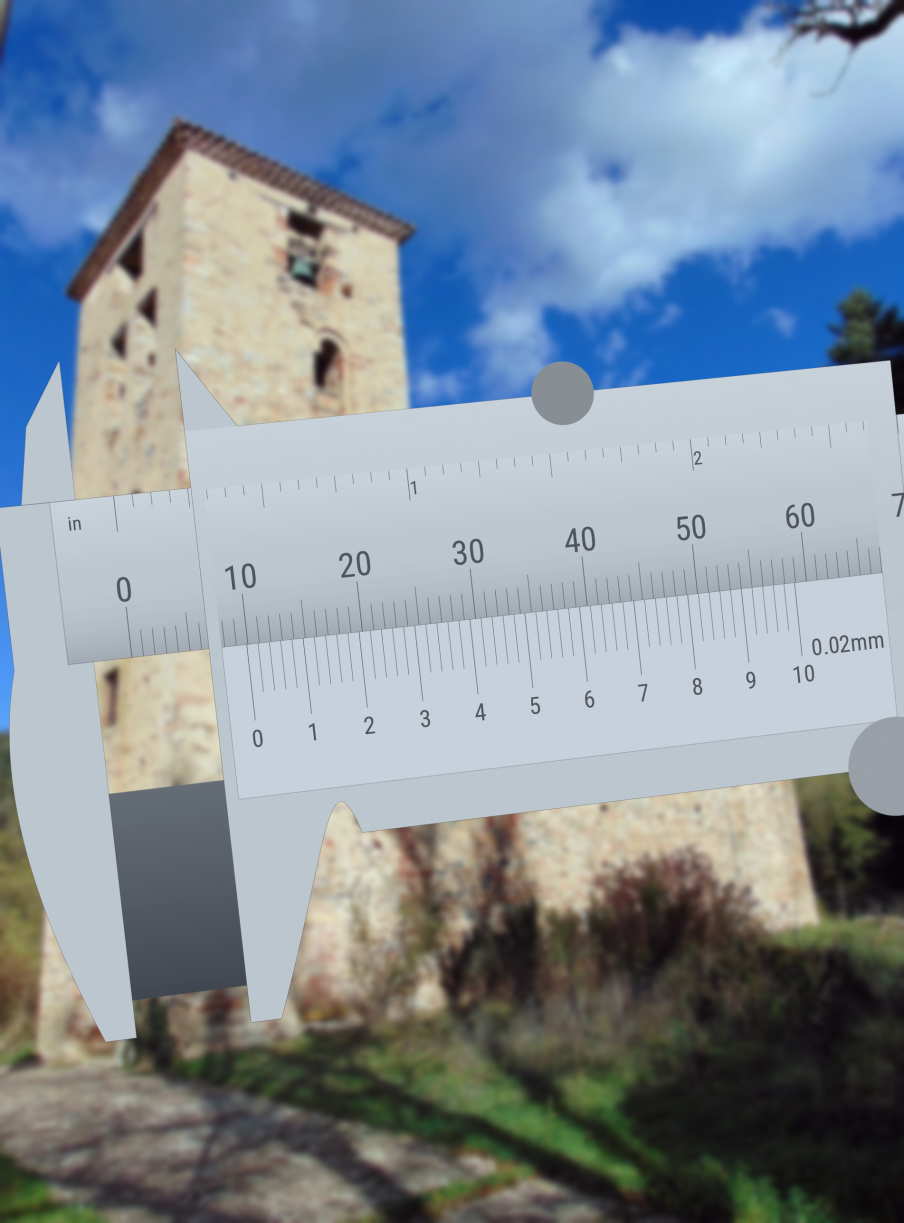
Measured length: mm 9.9
